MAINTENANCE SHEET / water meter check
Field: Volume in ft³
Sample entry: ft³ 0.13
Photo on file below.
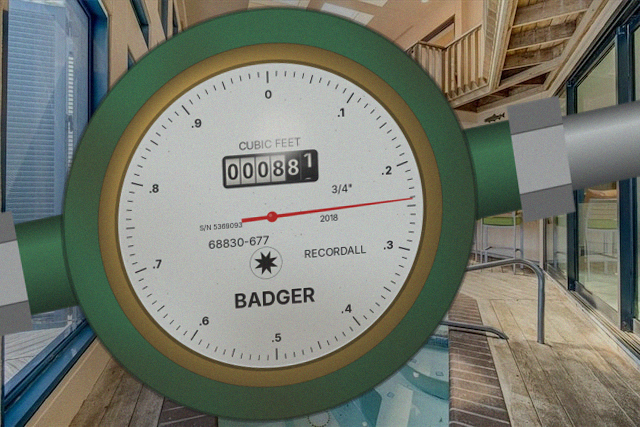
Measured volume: ft³ 881.24
